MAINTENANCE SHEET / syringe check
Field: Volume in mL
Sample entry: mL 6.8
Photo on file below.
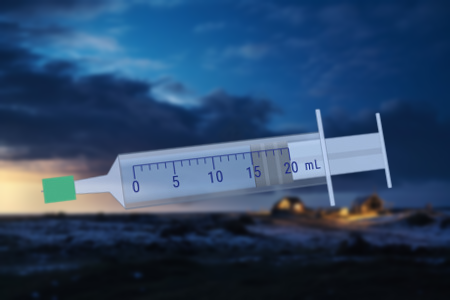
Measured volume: mL 15
